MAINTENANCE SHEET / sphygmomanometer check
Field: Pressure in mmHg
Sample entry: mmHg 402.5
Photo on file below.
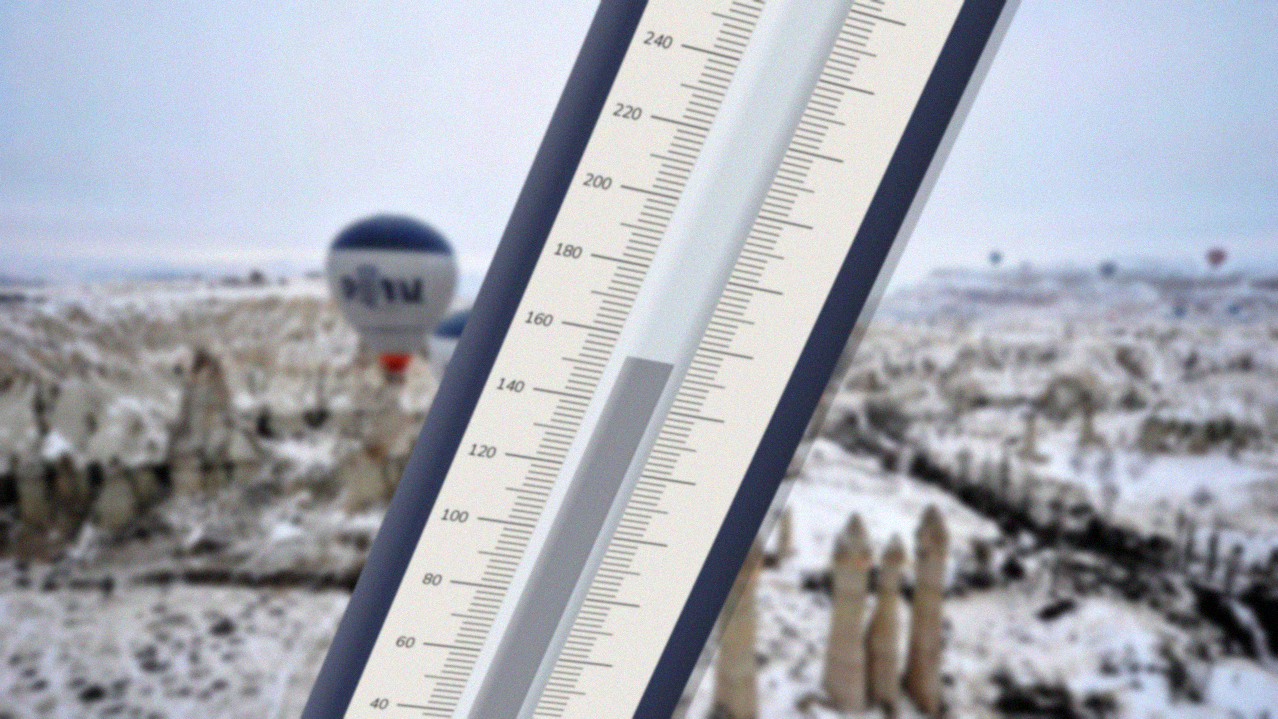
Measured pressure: mmHg 154
